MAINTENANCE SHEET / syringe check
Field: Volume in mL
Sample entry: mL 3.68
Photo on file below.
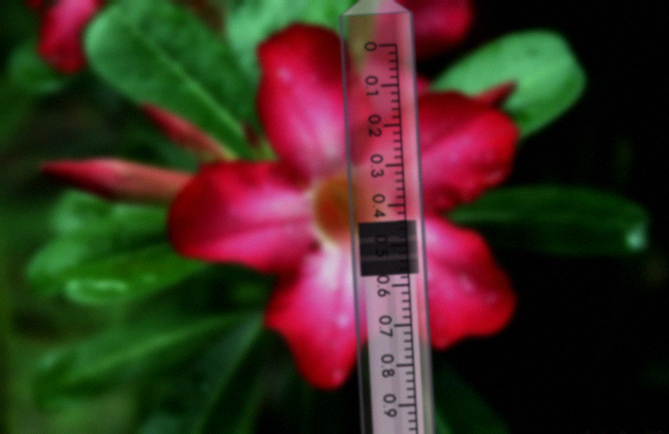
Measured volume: mL 0.44
